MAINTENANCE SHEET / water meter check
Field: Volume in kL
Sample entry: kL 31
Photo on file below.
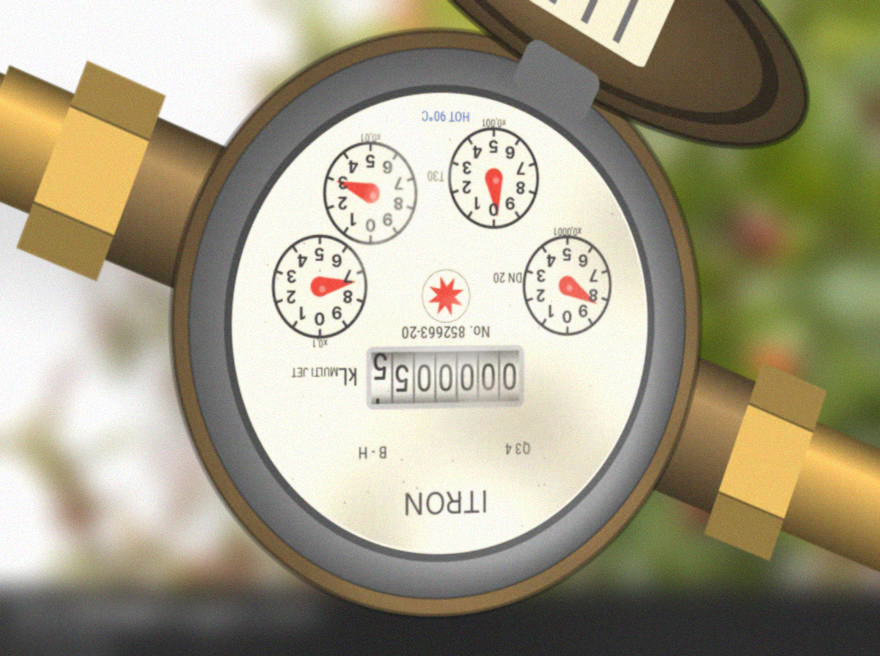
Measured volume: kL 54.7298
